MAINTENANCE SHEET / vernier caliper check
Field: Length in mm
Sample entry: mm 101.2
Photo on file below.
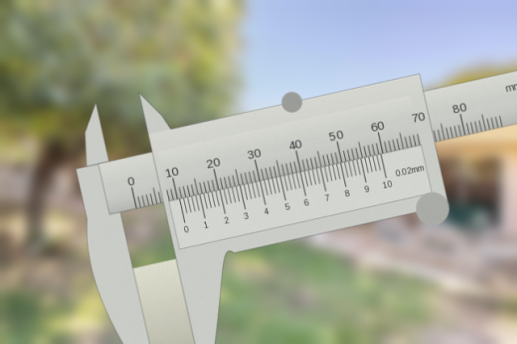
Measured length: mm 10.5
